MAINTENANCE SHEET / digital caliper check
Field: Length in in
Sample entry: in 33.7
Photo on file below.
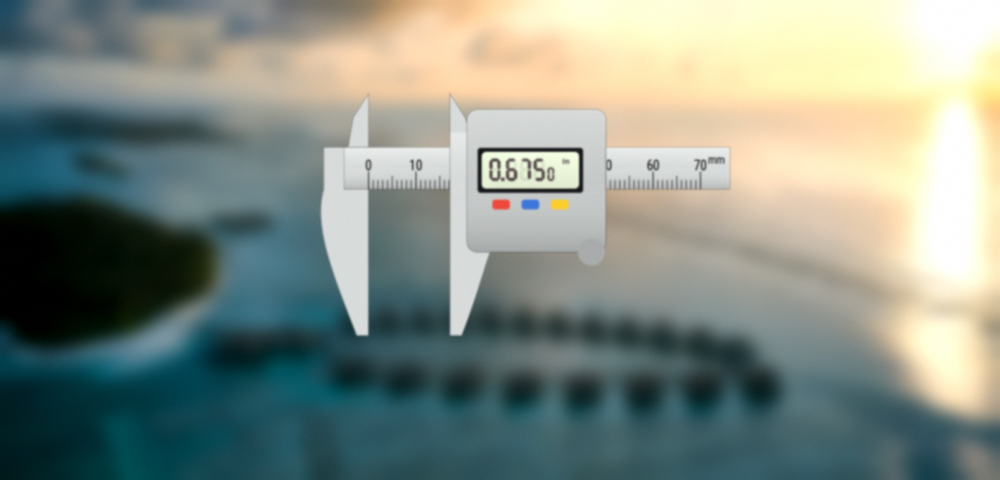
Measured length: in 0.6750
